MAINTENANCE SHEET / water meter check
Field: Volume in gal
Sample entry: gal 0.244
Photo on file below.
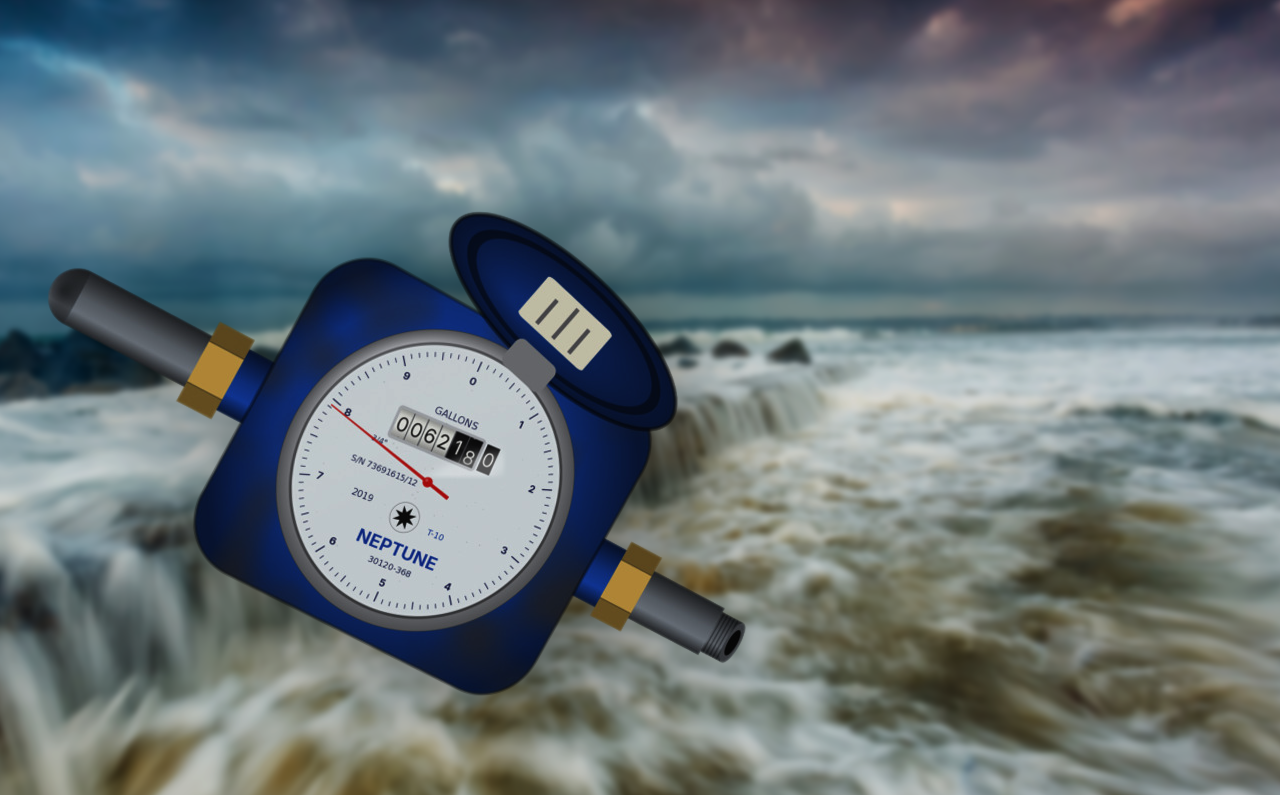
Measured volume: gal 62177.9
